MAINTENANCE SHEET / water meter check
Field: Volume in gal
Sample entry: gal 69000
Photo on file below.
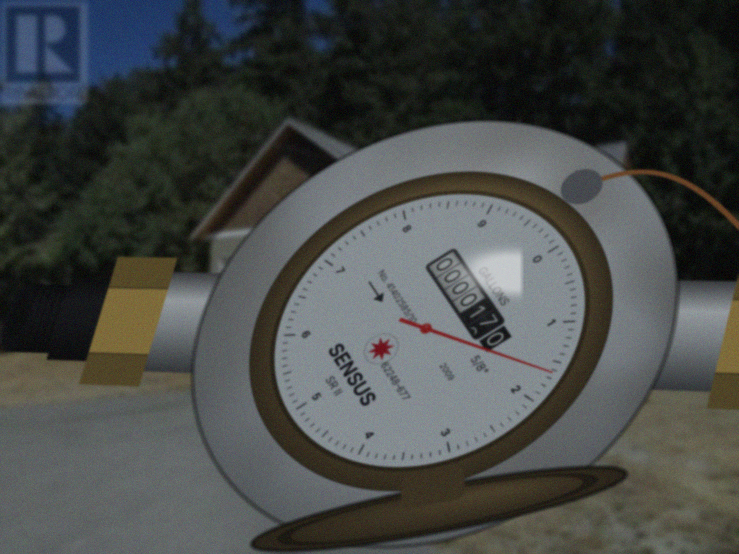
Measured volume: gal 171.6
